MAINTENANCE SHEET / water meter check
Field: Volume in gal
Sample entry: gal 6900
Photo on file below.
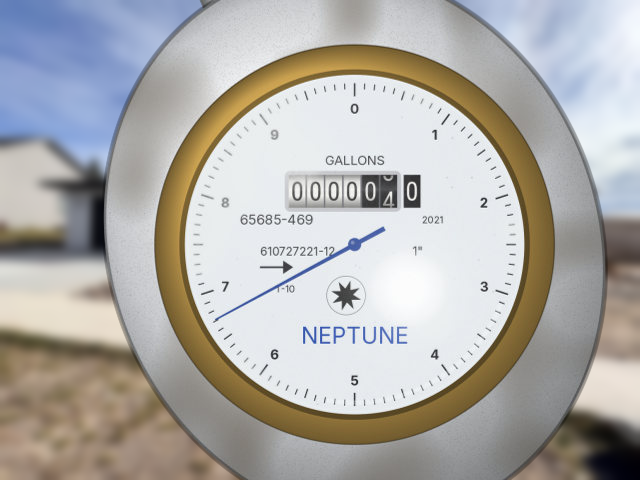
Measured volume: gal 36.7
